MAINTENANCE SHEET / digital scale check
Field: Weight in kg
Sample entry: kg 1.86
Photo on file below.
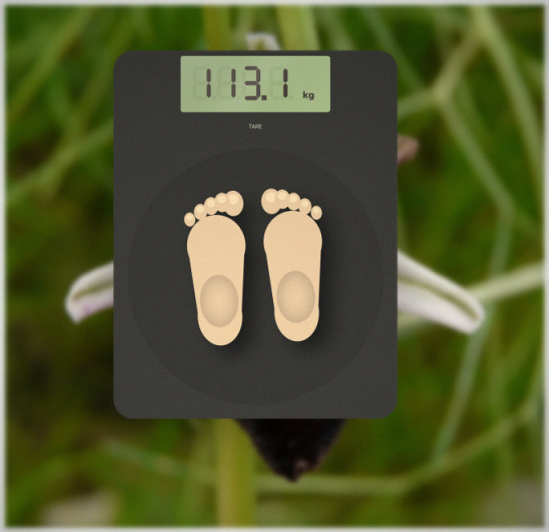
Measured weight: kg 113.1
